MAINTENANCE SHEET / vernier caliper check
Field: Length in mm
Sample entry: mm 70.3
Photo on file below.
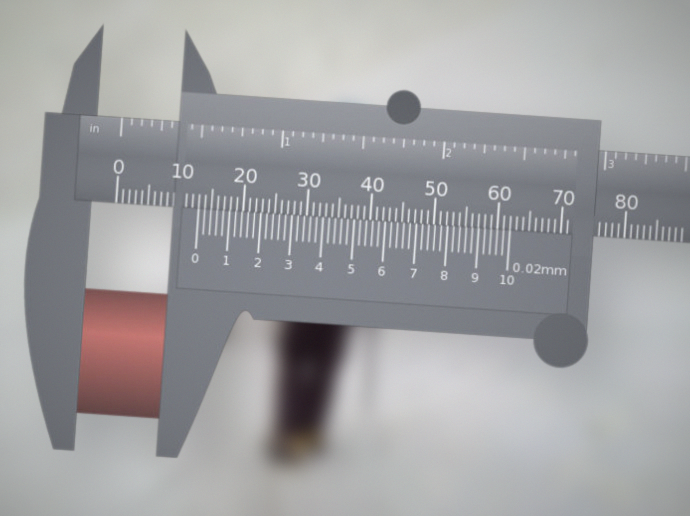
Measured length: mm 13.0
